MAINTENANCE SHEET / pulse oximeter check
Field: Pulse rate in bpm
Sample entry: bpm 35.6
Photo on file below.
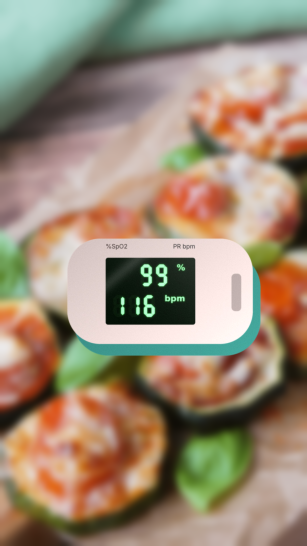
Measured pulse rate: bpm 116
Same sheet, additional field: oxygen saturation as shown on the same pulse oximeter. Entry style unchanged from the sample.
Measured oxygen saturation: % 99
